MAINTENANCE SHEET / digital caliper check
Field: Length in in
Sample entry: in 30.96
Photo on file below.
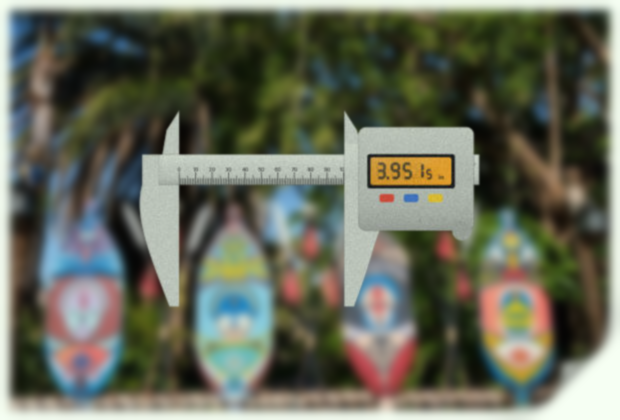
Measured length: in 3.9515
